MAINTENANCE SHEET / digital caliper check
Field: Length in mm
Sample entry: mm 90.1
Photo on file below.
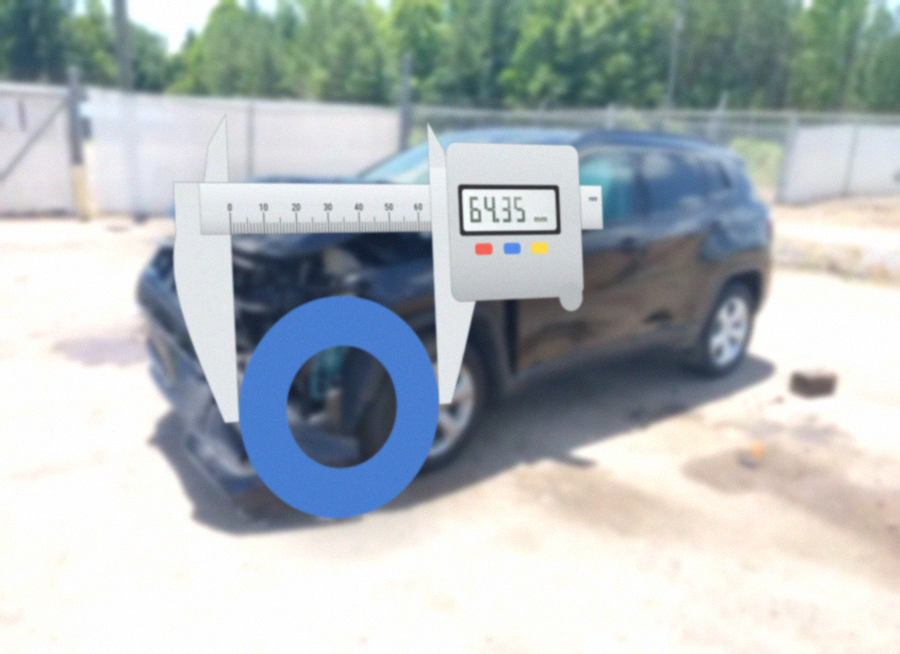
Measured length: mm 64.35
